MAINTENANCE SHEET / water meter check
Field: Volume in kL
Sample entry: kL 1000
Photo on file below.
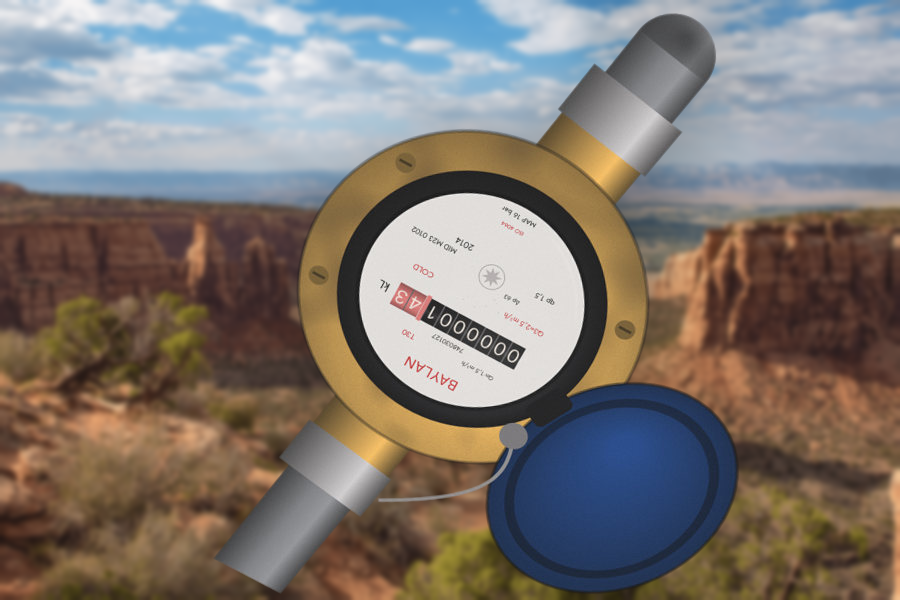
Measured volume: kL 1.43
